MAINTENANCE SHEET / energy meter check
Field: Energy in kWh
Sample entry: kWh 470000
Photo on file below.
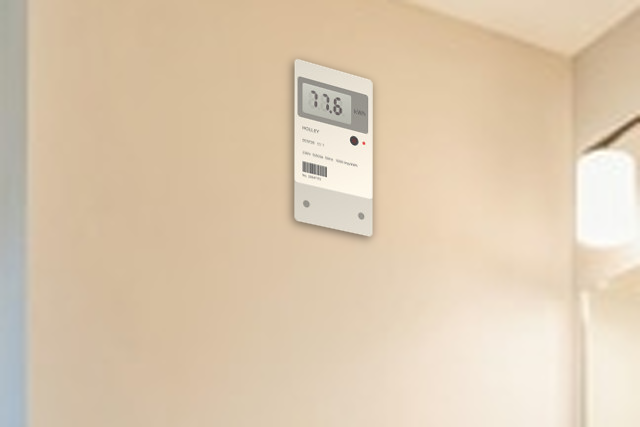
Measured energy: kWh 77.6
